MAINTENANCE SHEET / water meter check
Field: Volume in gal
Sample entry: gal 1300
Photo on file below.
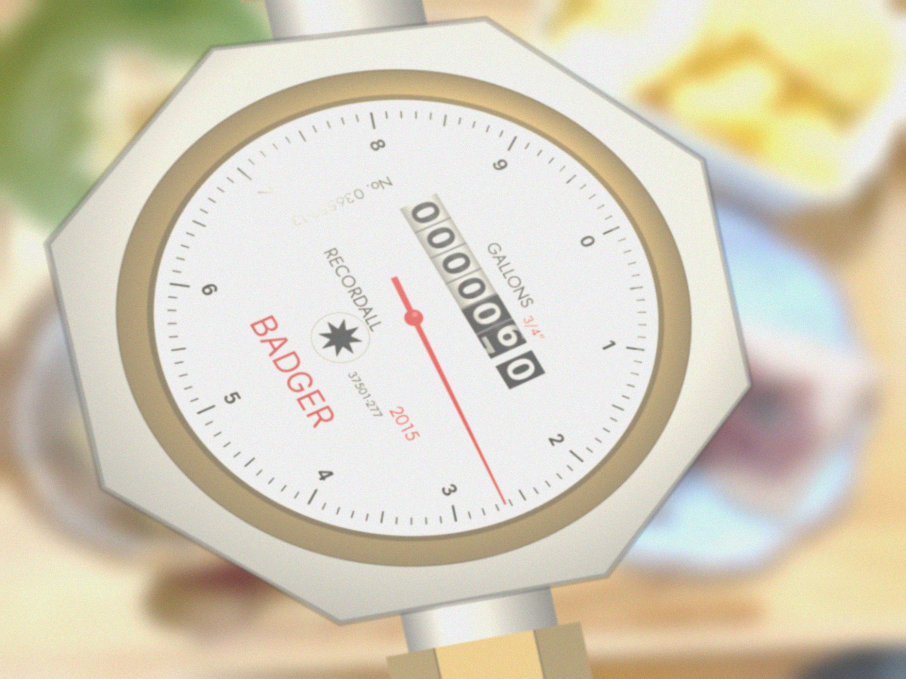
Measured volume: gal 62.6
